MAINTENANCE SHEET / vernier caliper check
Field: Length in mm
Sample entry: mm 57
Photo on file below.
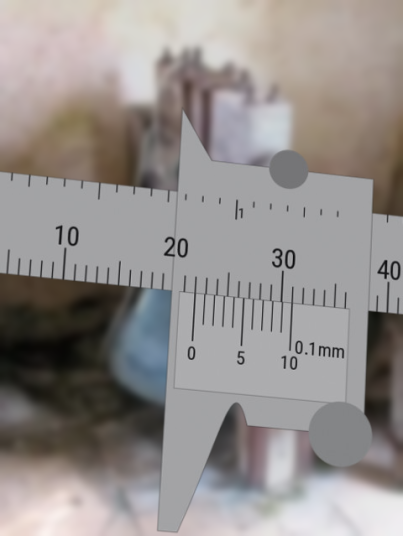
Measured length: mm 22.0
